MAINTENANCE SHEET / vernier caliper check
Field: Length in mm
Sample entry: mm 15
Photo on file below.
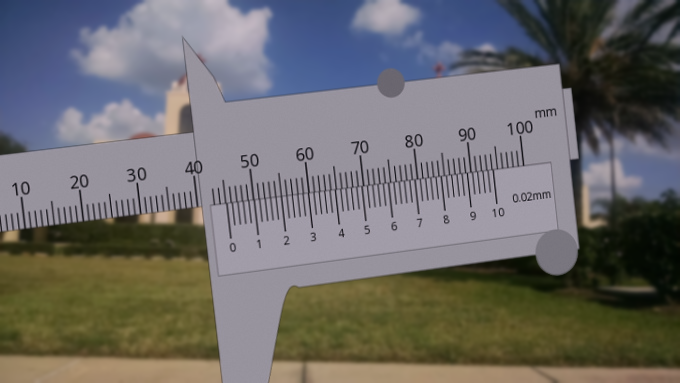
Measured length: mm 45.2
